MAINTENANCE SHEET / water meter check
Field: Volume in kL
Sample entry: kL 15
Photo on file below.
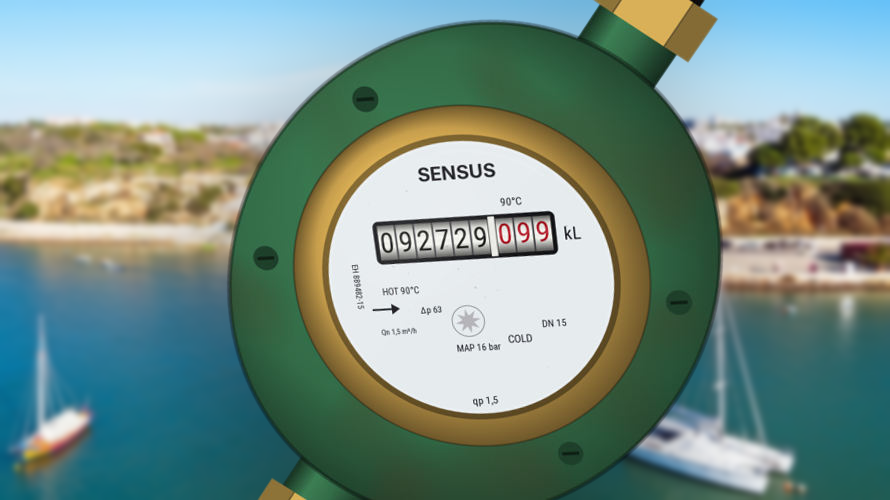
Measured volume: kL 92729.099
